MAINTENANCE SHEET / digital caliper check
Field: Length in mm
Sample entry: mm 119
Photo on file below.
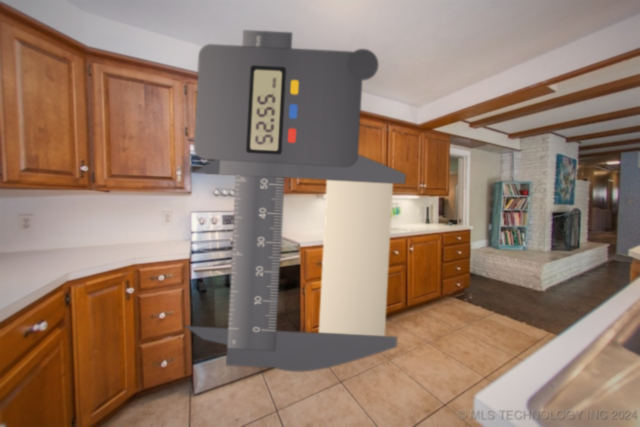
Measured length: mm 52.55
